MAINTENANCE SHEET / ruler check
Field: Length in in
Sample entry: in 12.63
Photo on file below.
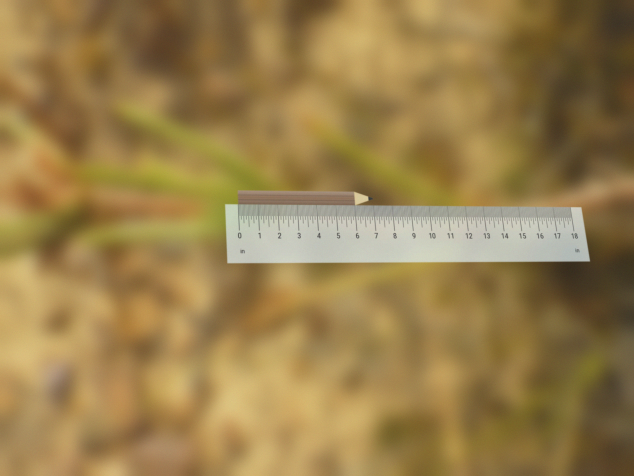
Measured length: in 7
